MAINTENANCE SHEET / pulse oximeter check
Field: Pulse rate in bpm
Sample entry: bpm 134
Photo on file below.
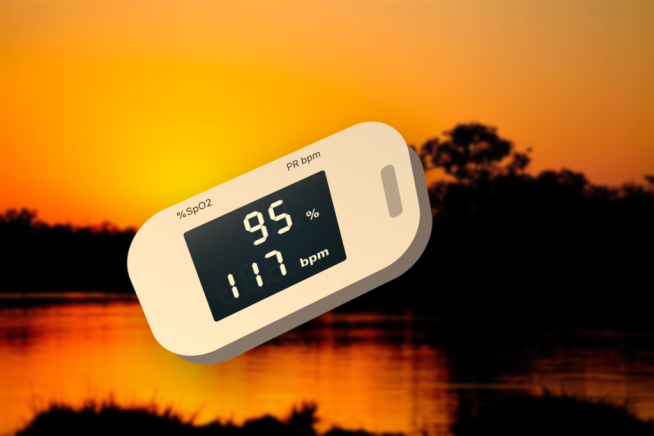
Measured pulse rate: bpm 117
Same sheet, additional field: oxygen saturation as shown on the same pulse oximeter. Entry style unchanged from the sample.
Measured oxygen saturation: % 95
